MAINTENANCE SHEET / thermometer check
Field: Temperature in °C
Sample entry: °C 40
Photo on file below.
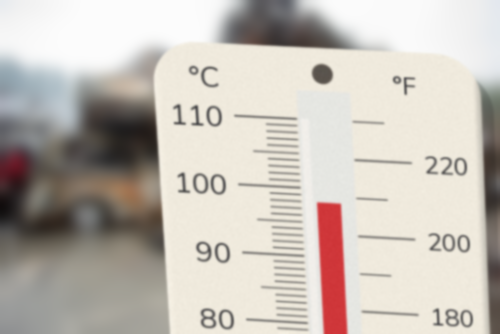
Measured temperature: °C 98
